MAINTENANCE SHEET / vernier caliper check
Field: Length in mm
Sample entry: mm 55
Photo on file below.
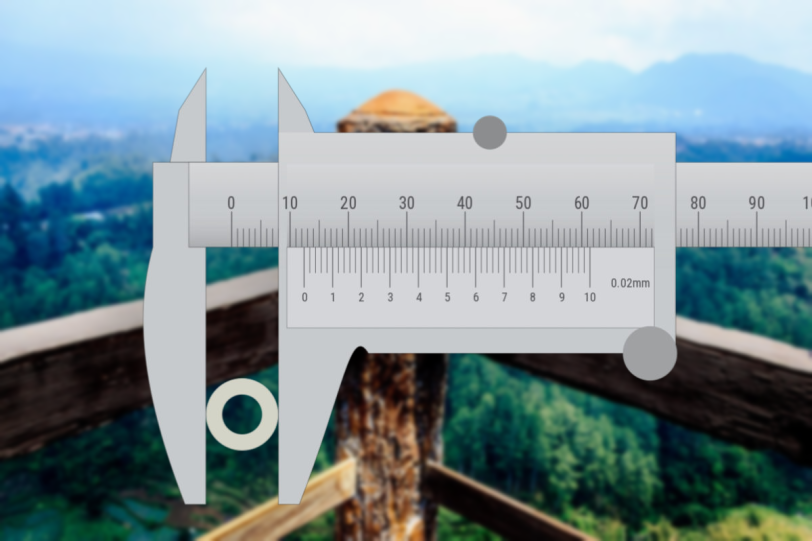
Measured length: mm 12.4
